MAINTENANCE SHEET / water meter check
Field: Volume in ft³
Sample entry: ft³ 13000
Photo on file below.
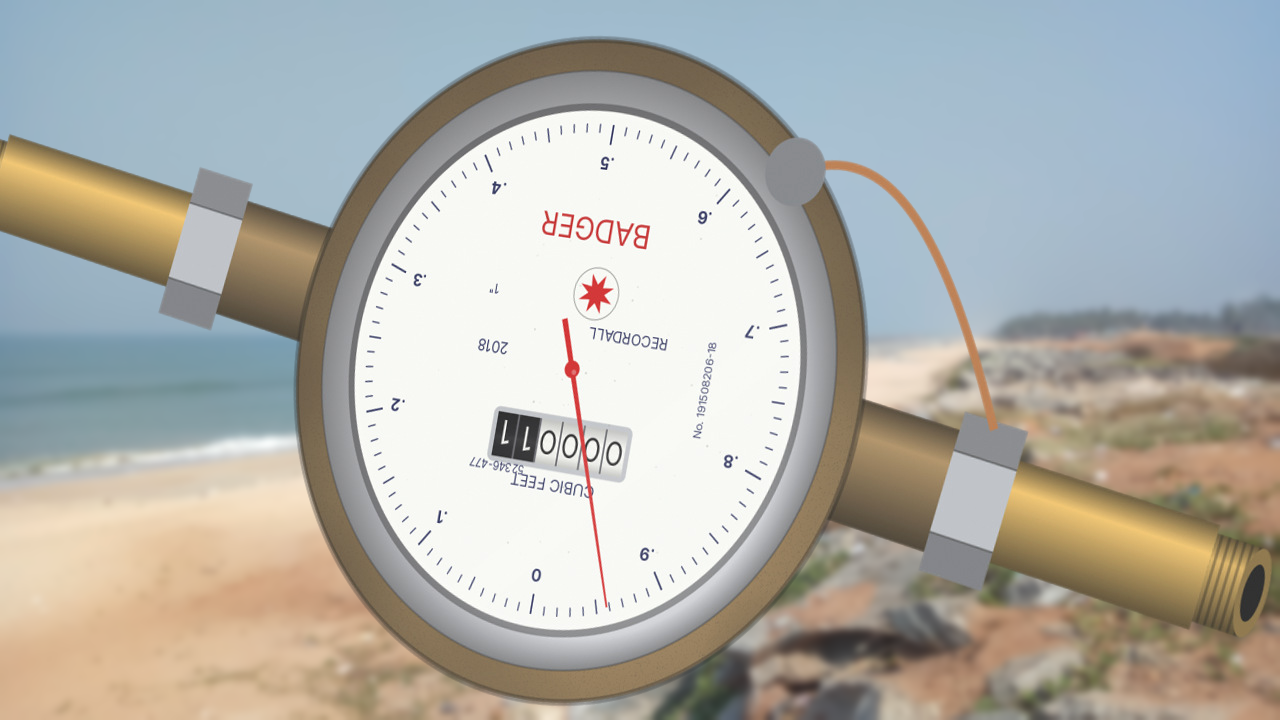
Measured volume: ft³ 10.94
